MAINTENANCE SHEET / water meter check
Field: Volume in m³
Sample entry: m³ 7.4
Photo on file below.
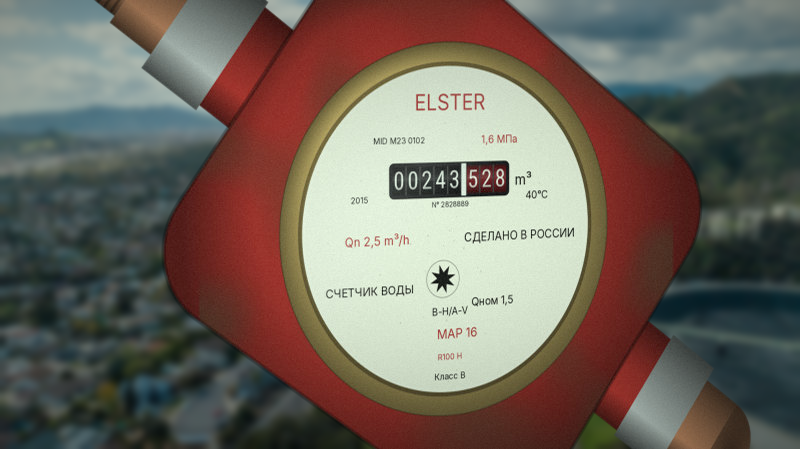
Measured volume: m³ 243.528
